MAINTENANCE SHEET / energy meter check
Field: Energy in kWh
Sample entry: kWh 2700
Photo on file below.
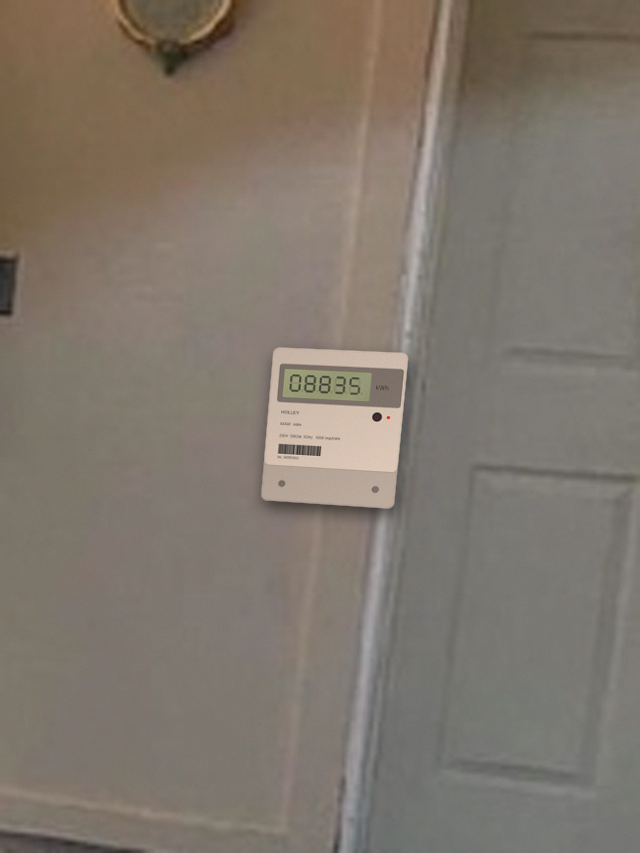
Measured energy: kWh 8835
